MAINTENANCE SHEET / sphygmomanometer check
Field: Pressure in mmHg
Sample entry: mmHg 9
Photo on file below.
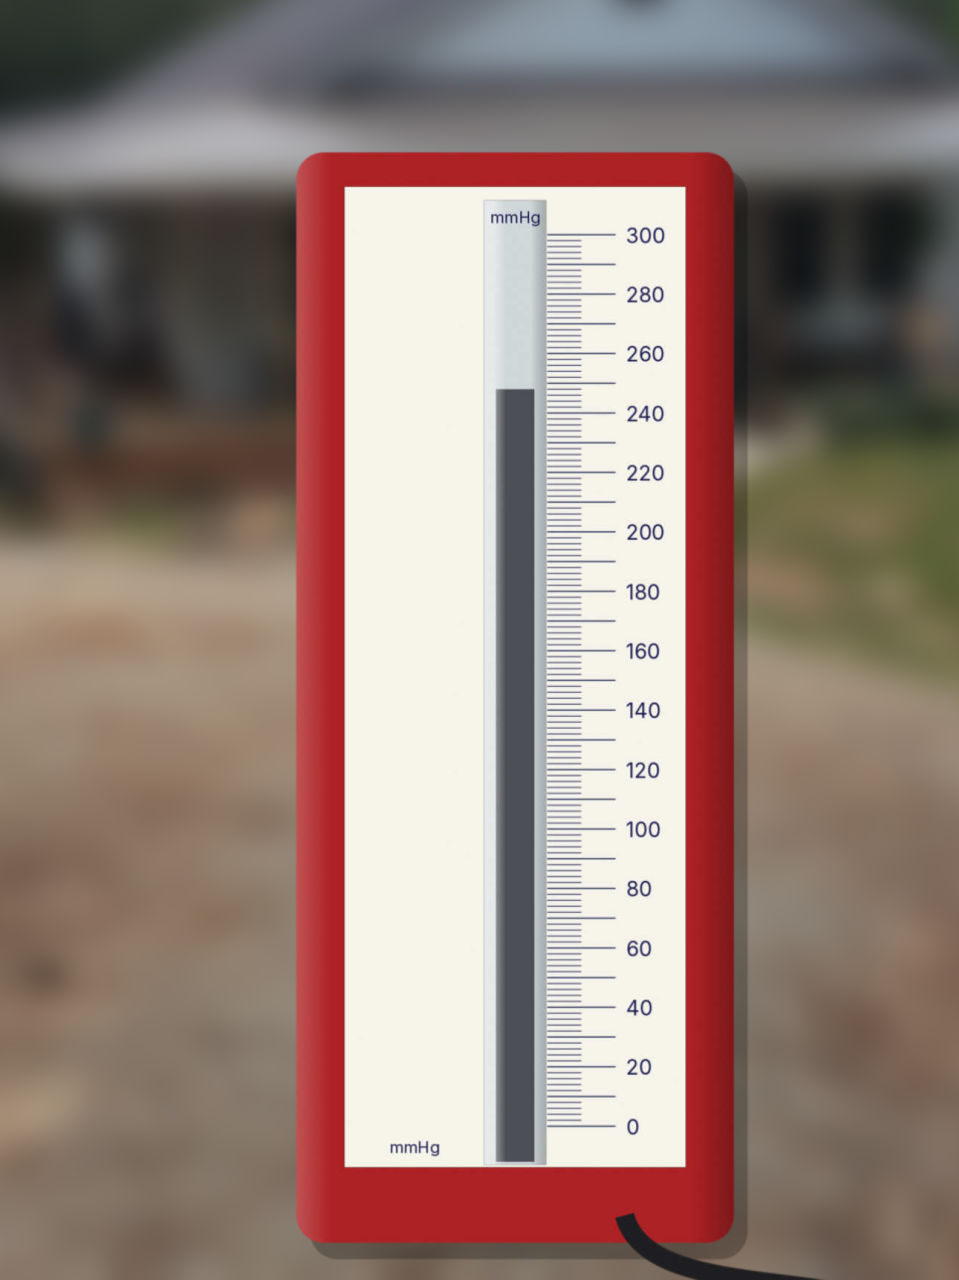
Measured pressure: mmHg 248
